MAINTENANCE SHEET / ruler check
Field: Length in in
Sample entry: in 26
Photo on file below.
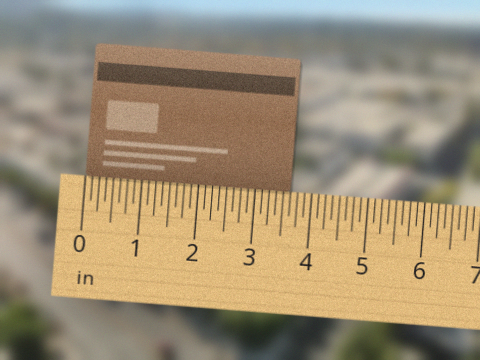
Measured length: in 3.625
